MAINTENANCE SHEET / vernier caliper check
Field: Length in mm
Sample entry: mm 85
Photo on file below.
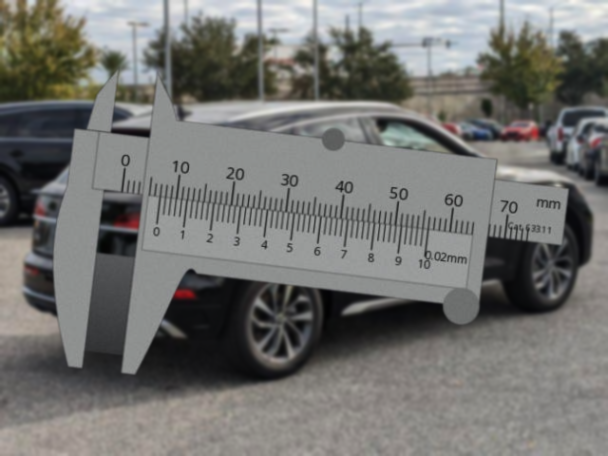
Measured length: mm 7.0
